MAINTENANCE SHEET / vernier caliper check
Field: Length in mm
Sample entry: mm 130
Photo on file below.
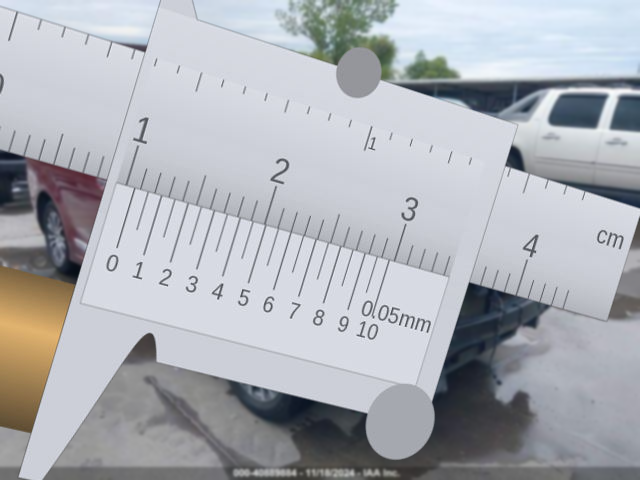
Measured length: mm 10.6
